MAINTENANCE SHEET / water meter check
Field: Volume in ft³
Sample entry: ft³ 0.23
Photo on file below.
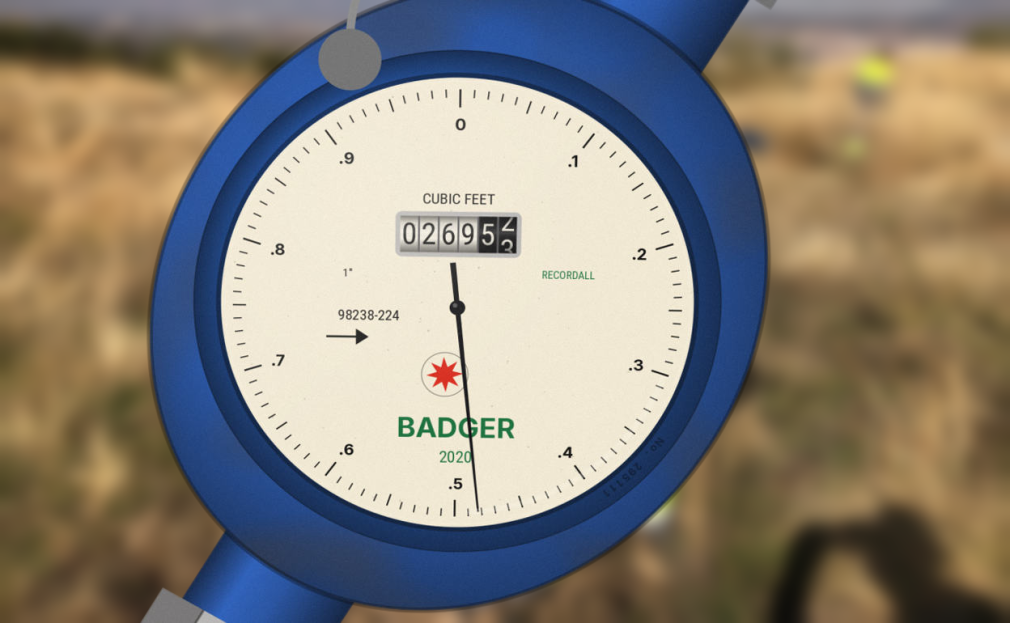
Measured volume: ft³ 26952.48
